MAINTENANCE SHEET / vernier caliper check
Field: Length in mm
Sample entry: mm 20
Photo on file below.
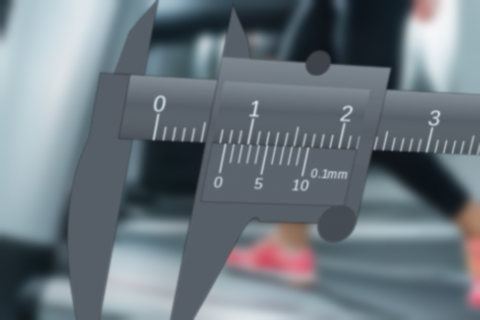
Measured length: mm 7.6
